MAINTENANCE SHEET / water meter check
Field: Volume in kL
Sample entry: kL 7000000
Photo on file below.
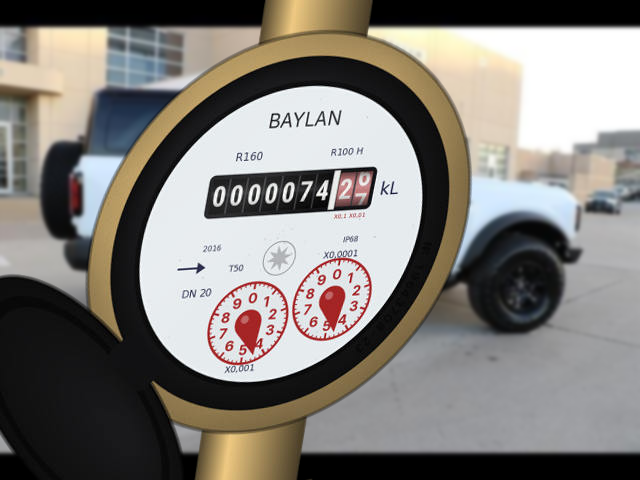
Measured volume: kL 74.2644
